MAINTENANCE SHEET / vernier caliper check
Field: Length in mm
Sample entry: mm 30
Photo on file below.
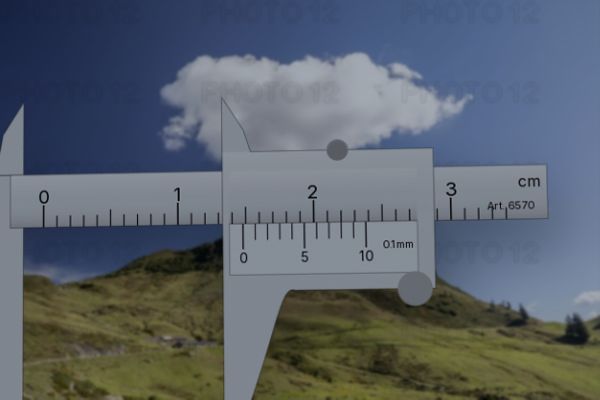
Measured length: mm 14.8
